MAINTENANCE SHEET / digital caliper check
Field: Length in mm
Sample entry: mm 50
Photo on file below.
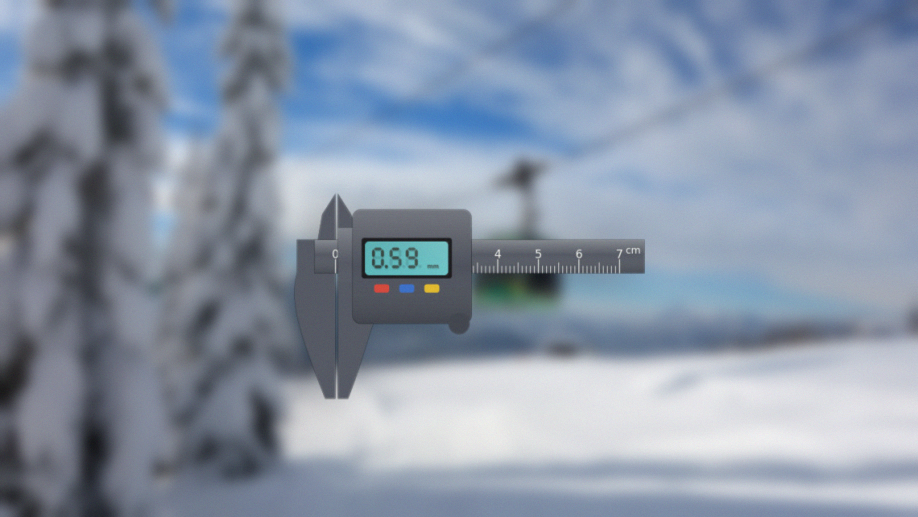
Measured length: mm 0.59
